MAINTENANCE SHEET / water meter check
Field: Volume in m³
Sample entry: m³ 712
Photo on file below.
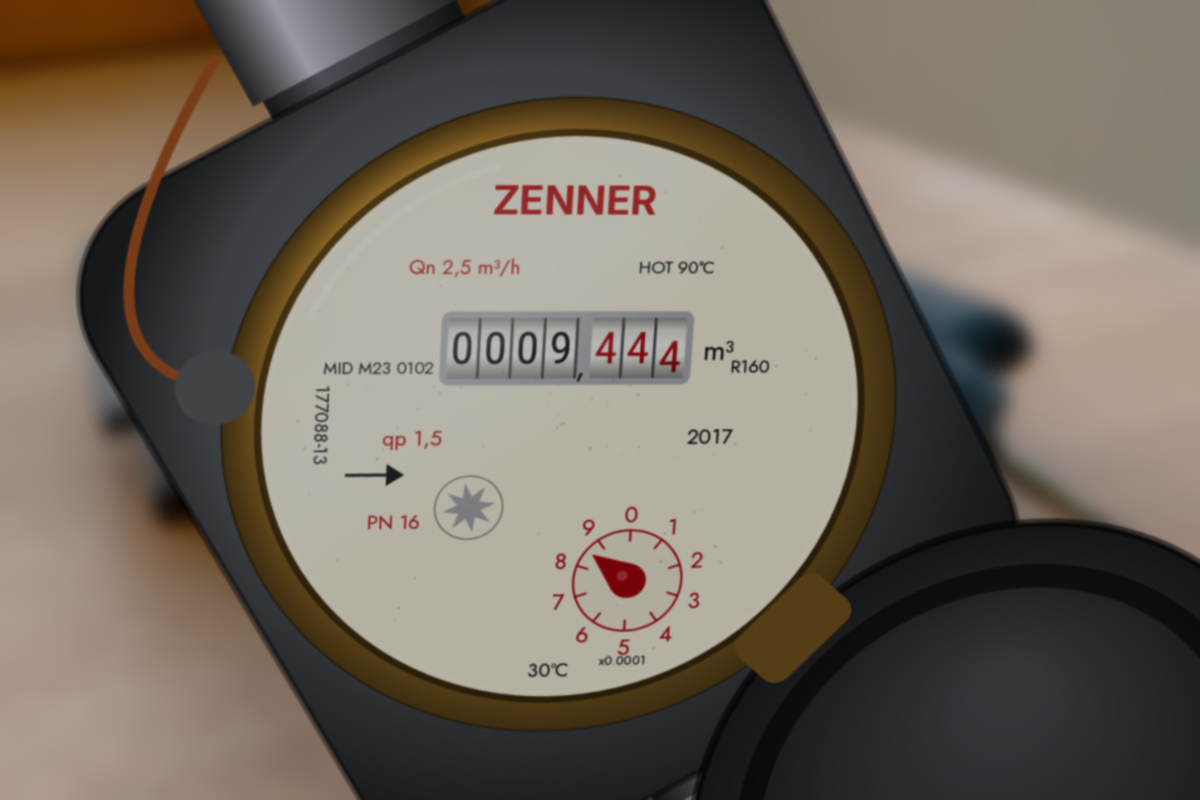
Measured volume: m³ 9.4438
